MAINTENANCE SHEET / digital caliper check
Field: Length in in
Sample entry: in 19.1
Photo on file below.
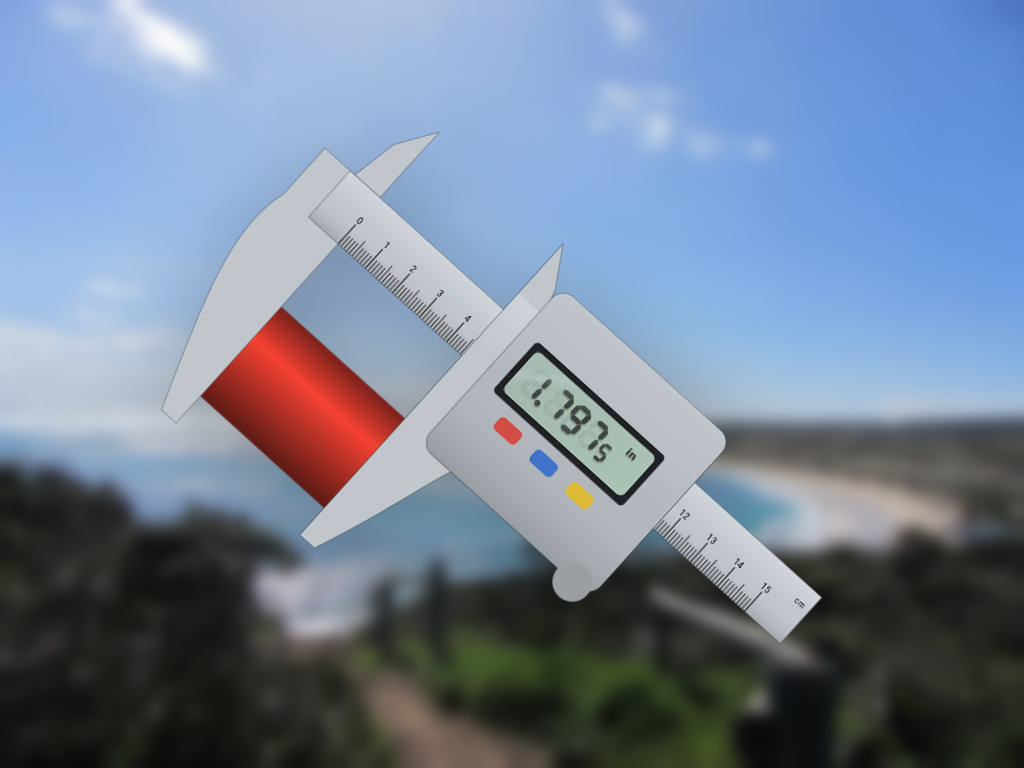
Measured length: in 1.7975
